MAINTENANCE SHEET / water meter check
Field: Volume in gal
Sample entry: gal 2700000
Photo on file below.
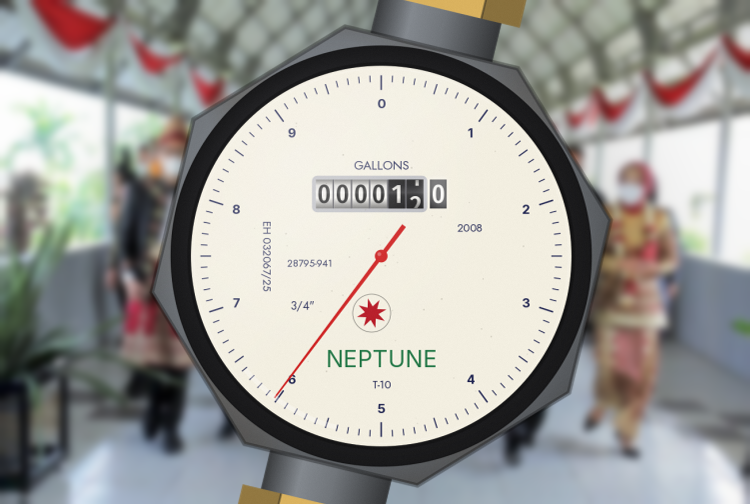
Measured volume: gal 116.0
